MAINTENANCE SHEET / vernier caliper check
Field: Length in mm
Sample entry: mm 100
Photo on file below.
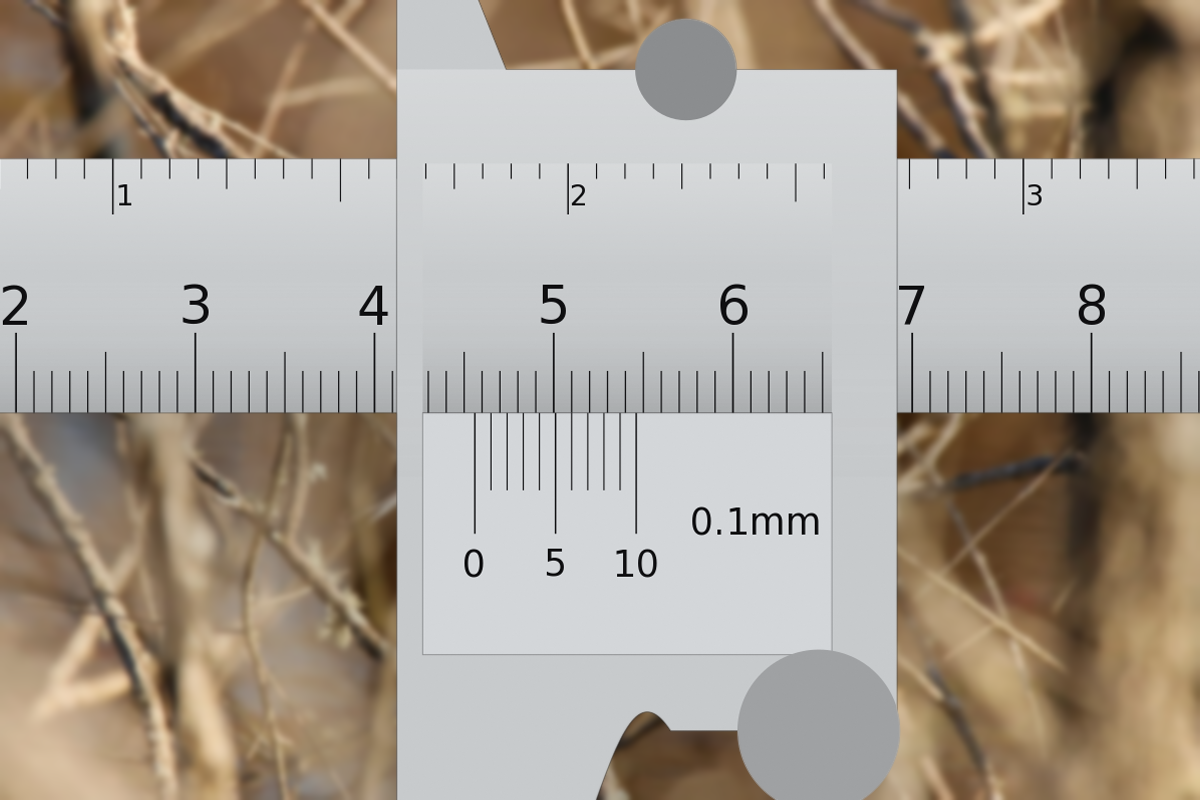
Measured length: mm 45.6
